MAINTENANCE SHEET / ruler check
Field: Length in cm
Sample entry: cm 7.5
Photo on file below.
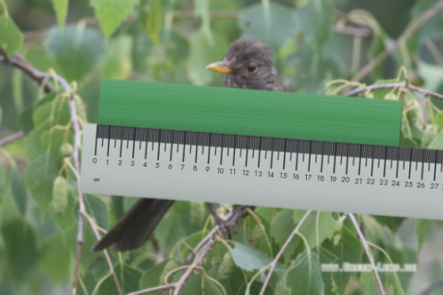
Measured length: cm 24
